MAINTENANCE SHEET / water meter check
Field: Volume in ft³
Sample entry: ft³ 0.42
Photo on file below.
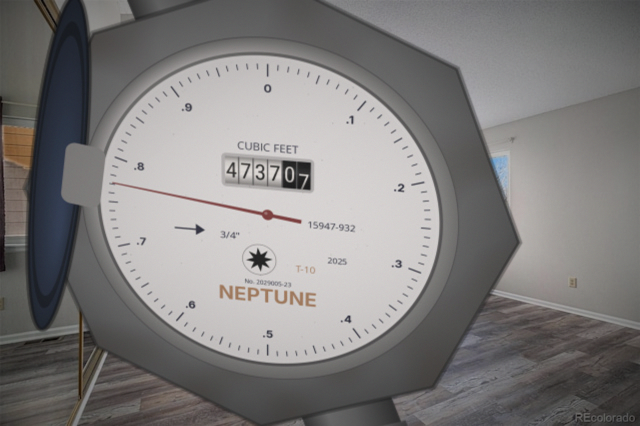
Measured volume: ft³ 473706.77
